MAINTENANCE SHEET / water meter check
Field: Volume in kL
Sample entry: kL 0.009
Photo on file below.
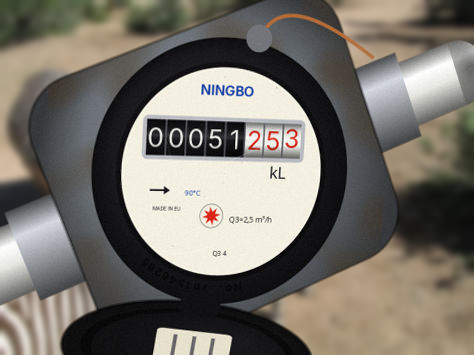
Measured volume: kL 51.253
